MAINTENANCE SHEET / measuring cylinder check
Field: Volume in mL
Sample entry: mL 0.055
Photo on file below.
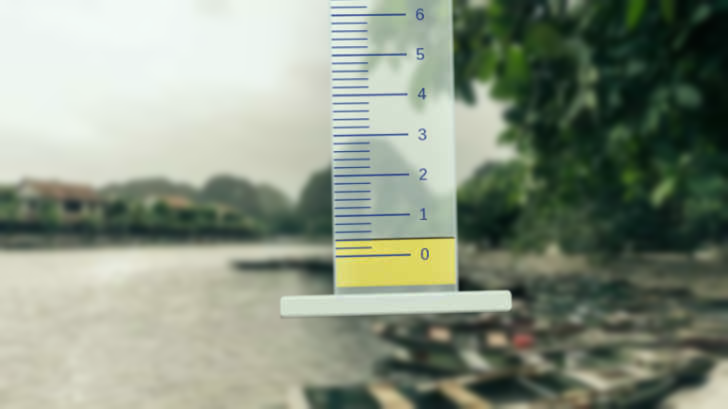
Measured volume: mL 0.4
